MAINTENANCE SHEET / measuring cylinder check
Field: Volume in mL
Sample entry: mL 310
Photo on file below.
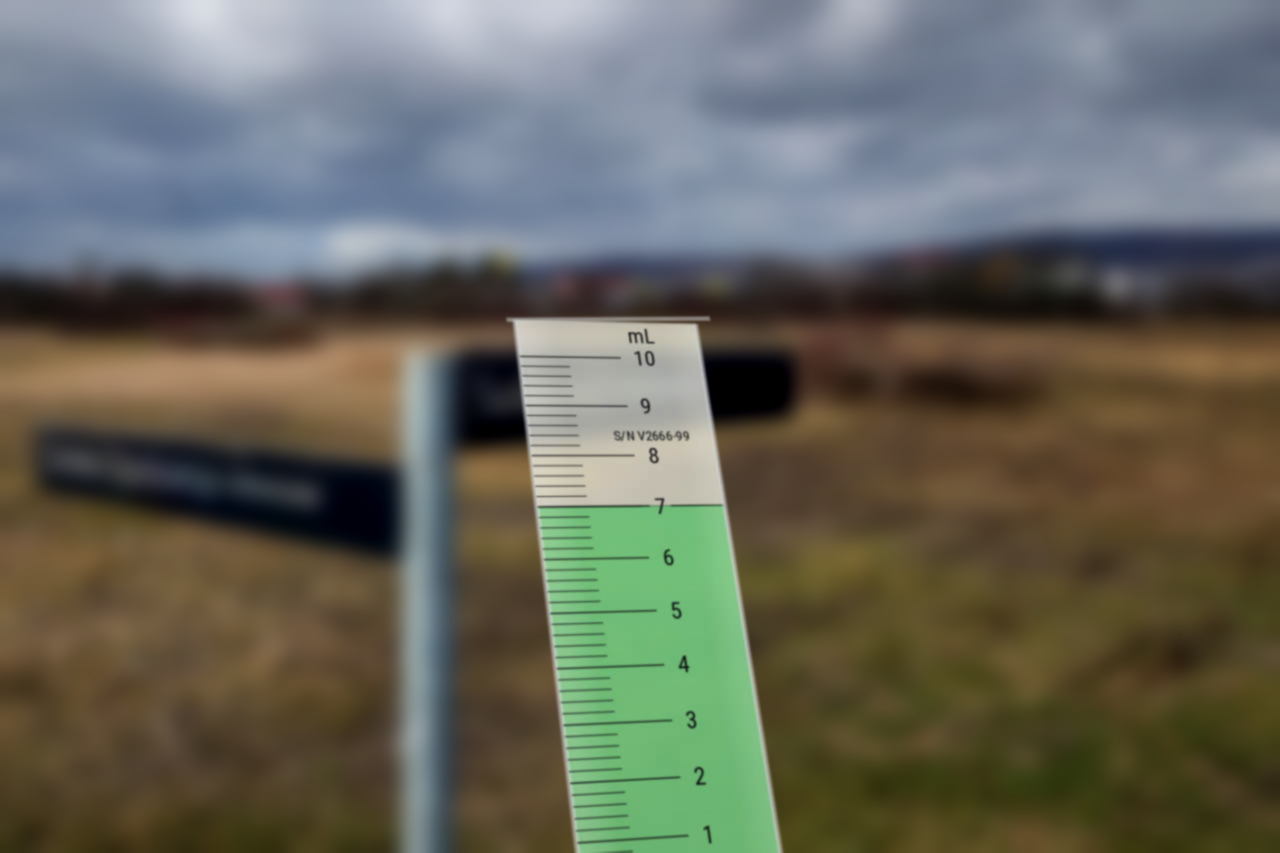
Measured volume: mL 7
